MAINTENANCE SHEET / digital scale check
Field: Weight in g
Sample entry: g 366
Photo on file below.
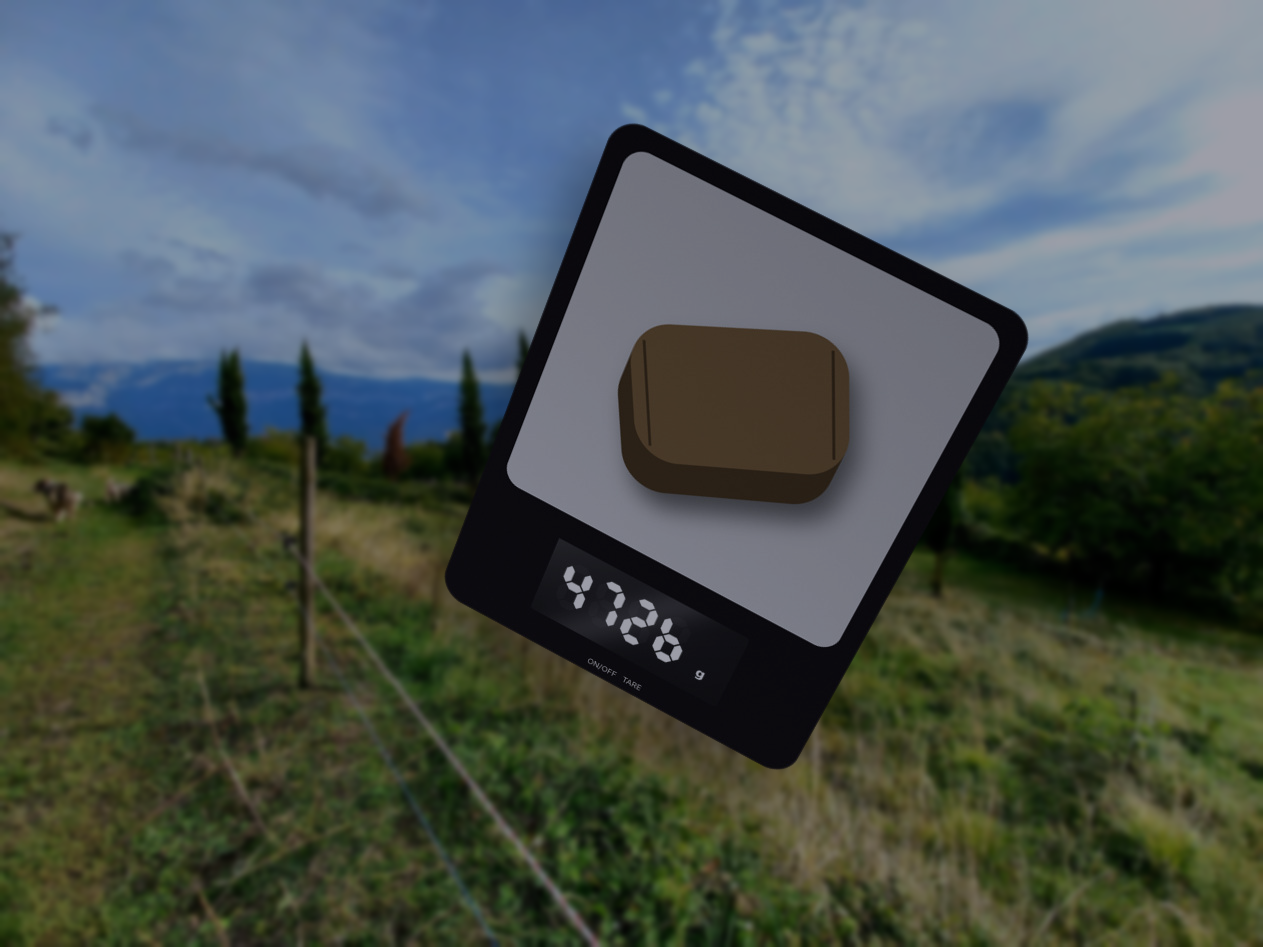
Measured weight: g 4726
